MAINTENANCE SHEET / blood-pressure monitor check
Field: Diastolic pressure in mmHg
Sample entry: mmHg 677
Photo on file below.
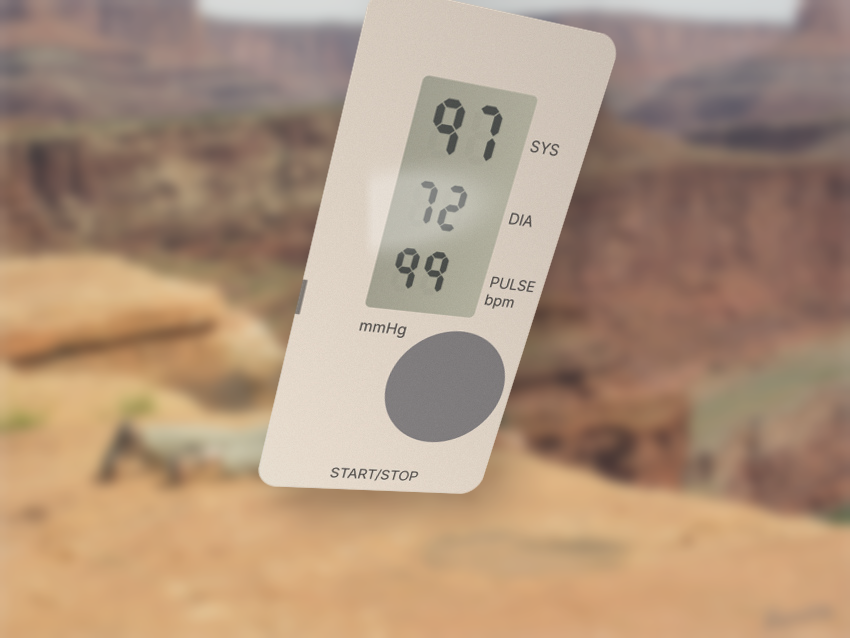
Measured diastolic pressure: mmHg 72
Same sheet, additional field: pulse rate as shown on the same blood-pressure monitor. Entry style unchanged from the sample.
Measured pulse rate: bpm 99
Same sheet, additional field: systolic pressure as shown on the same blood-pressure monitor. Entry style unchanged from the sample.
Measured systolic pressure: mmHg 97
